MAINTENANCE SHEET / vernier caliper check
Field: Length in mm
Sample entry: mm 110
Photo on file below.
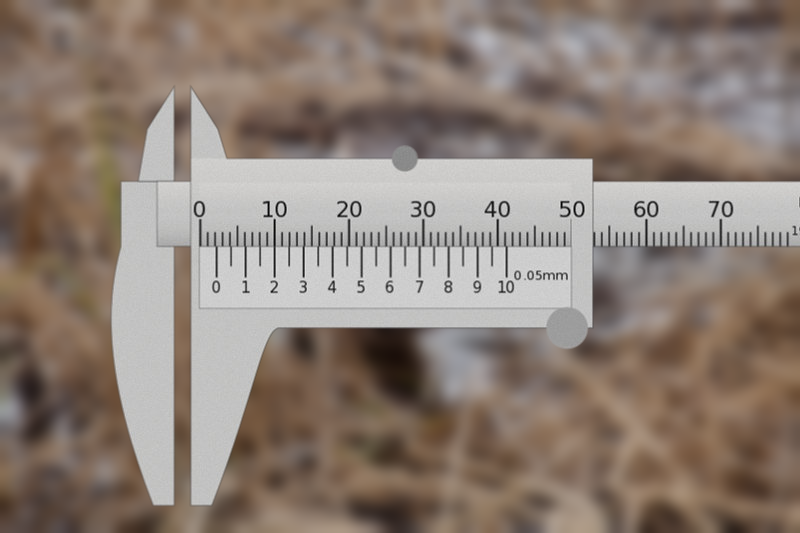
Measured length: mm 2.2
